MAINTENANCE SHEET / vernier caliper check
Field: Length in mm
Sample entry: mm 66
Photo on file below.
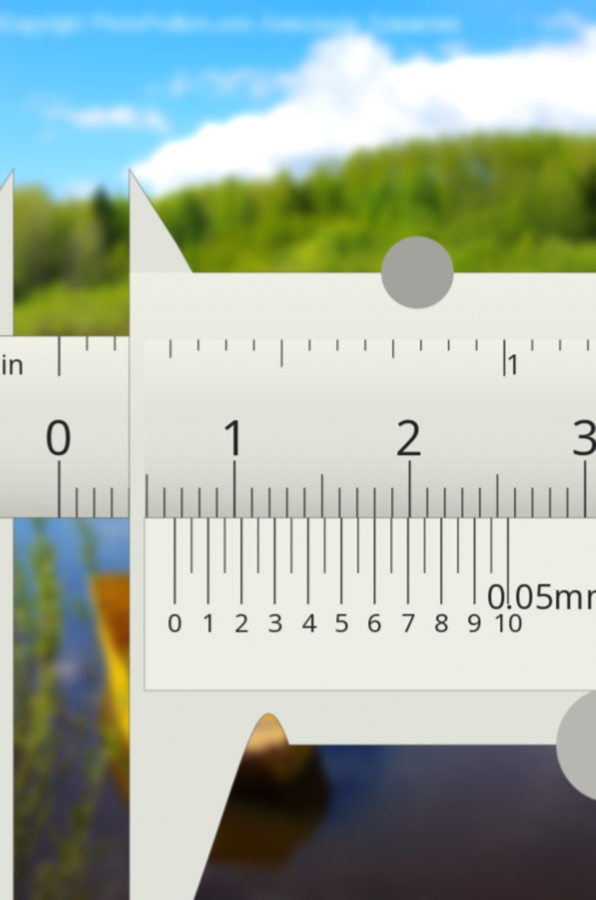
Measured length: mm 6.6
